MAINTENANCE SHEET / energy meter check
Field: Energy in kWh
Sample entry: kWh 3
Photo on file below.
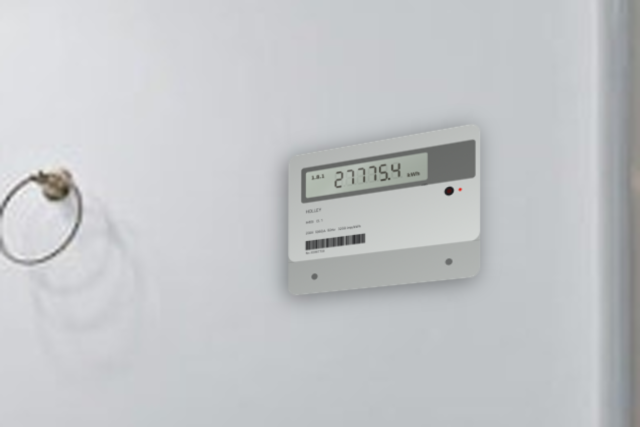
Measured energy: kWh 27775.4
